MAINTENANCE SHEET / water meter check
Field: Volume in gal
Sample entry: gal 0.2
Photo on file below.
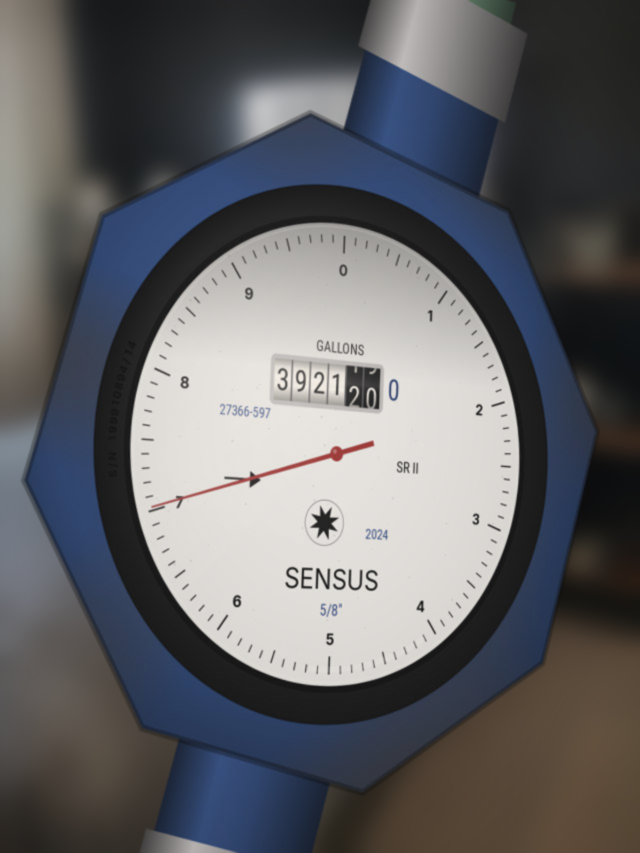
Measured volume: gal 3921197.0
